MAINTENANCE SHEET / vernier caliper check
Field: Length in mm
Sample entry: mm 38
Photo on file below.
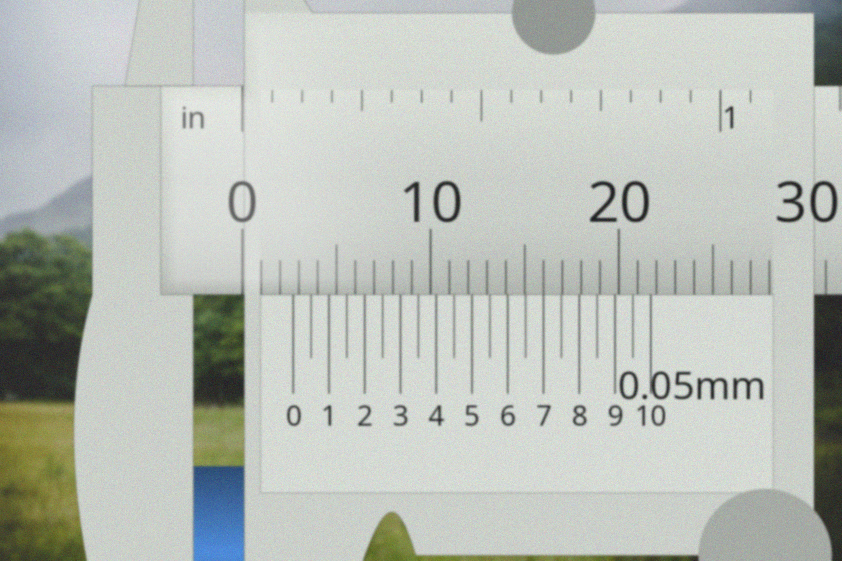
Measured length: mm 2.7
